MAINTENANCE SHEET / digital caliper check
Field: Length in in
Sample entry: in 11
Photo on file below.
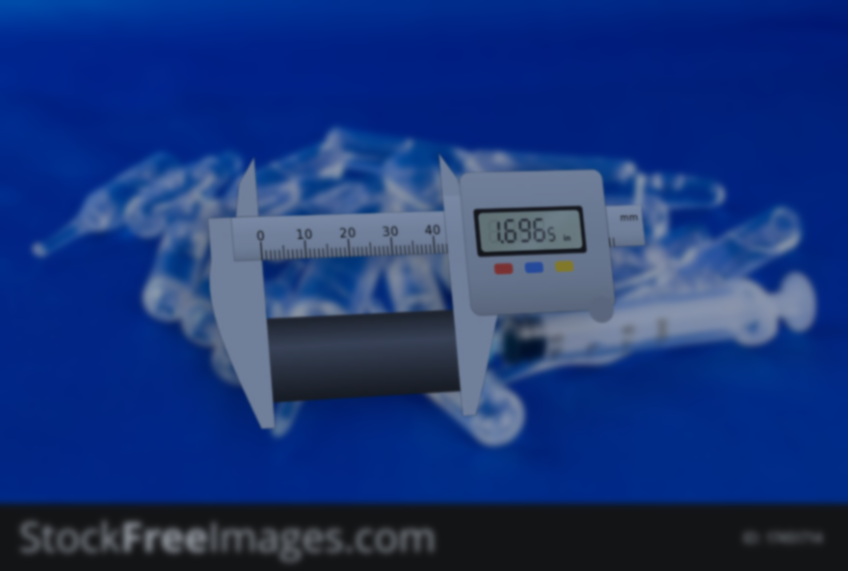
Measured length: in 1.6965
